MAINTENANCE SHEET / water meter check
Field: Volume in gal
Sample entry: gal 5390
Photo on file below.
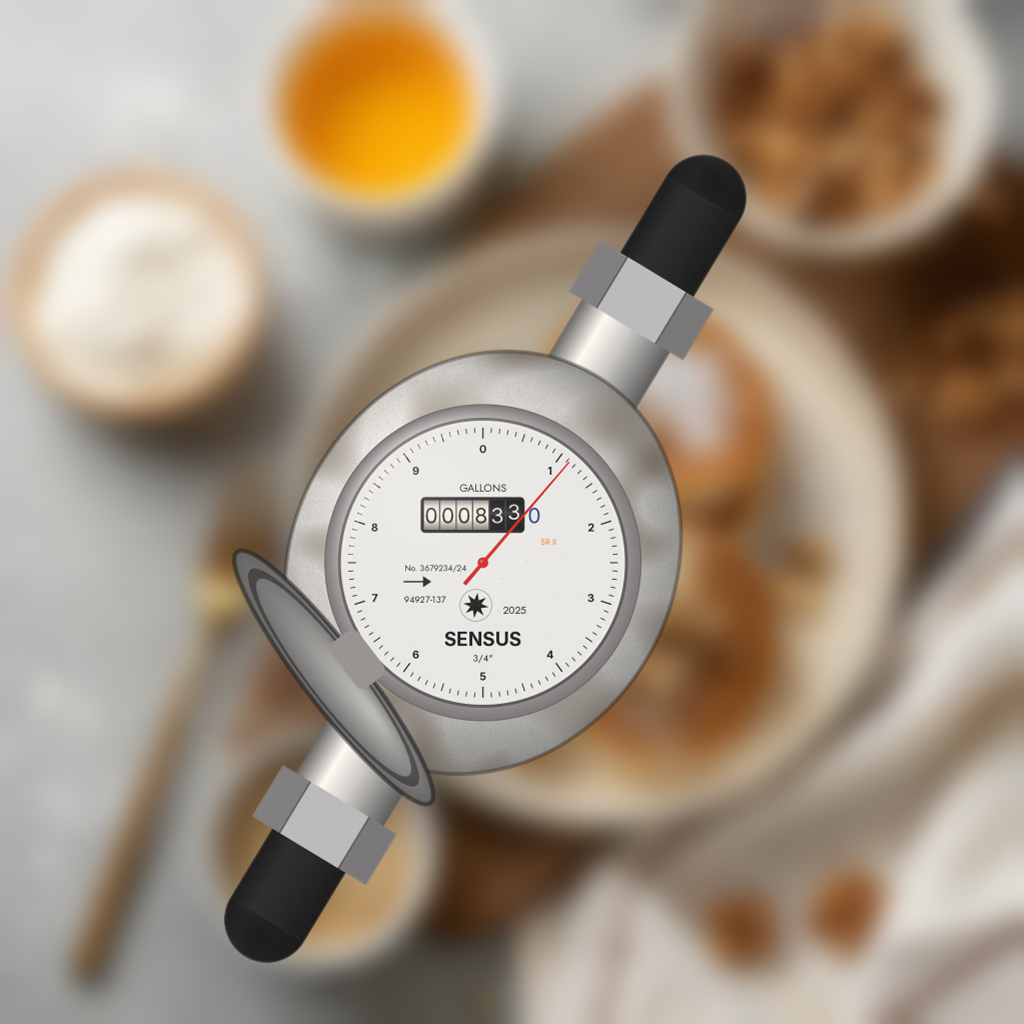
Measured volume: gal 8331.1
